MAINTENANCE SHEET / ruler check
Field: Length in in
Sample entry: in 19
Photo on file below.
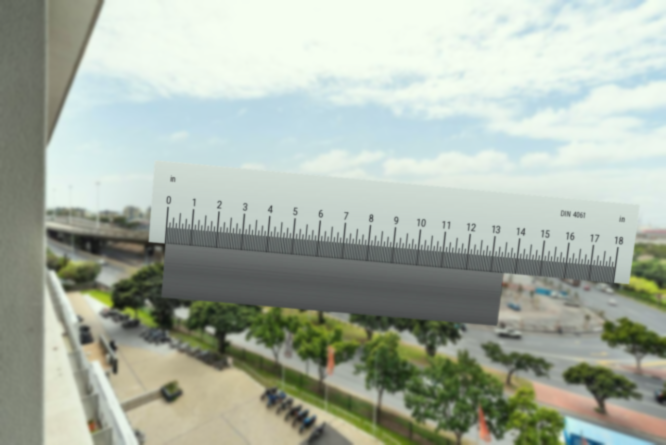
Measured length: in 13.5
